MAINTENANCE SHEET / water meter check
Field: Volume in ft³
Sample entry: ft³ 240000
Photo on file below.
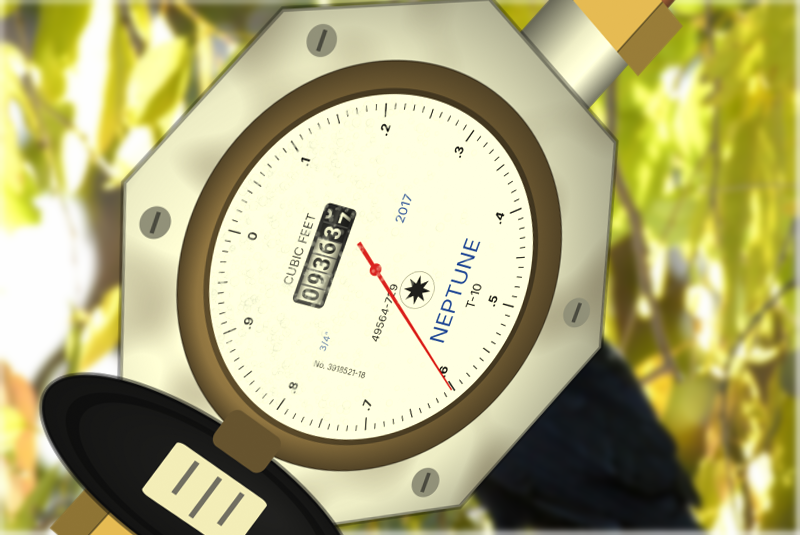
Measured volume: ft³ 93636.60
